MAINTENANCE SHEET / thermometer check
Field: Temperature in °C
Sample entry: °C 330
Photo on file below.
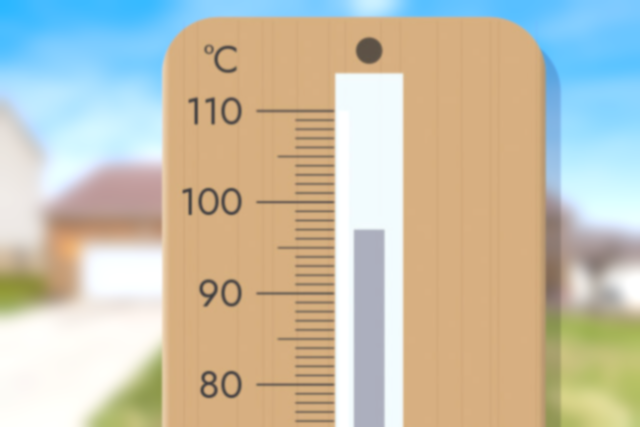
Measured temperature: °C 97
